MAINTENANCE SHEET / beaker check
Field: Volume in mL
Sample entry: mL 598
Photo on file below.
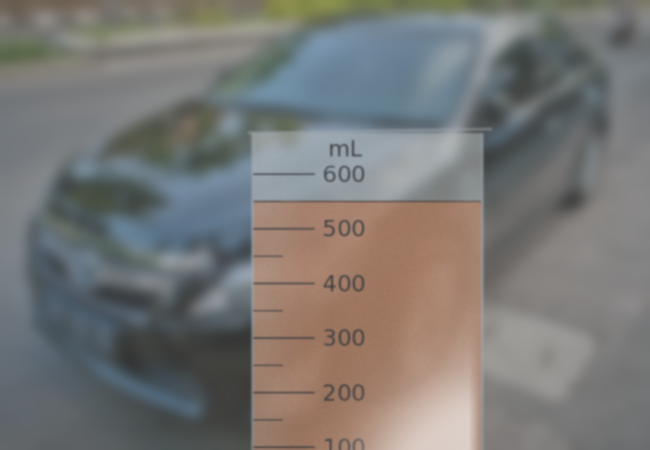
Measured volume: mL 550
